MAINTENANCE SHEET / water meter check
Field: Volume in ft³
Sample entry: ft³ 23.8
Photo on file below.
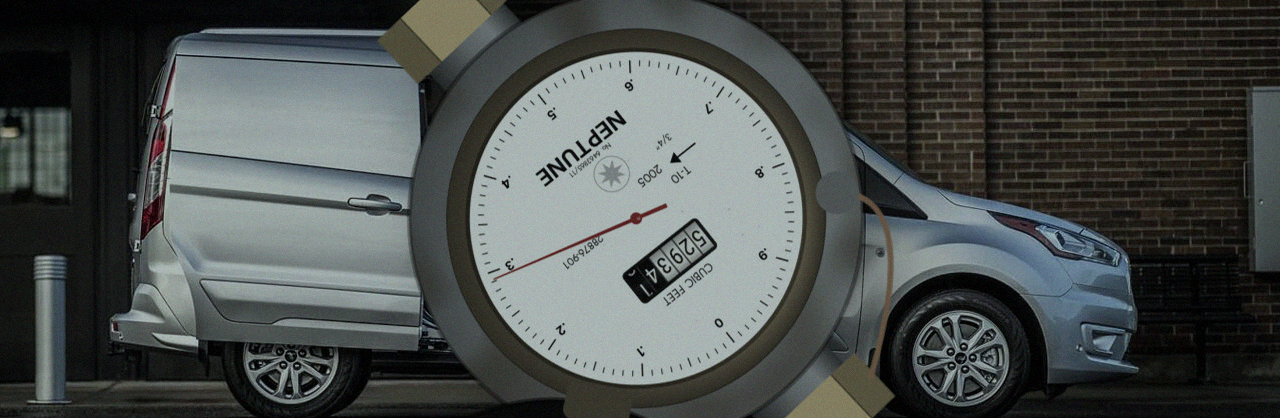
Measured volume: ft³ 529341.29
